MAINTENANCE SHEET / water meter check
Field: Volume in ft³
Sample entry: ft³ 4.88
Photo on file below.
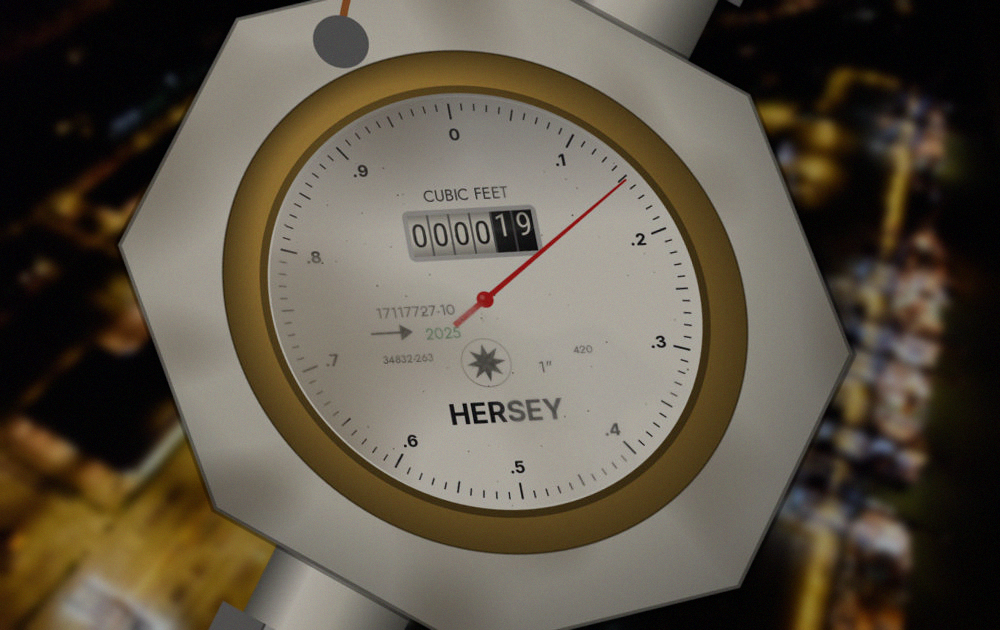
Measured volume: ft³ 19.15
